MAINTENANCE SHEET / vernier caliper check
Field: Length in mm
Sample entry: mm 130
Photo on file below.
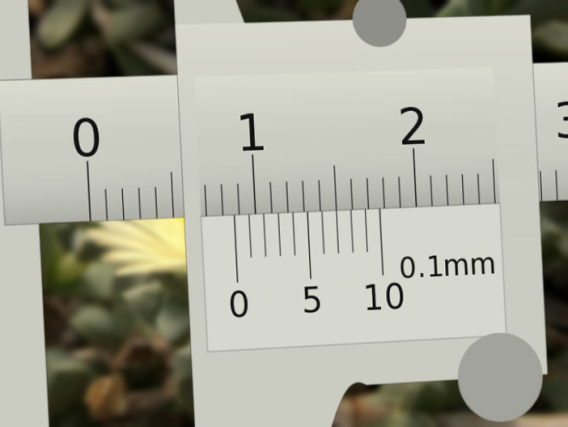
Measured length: mm 8.7
